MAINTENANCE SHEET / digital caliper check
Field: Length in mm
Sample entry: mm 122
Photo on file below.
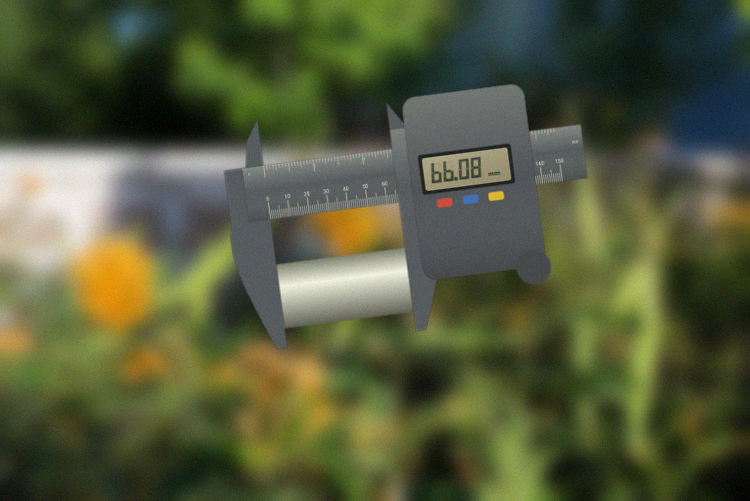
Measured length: mm 66.08
